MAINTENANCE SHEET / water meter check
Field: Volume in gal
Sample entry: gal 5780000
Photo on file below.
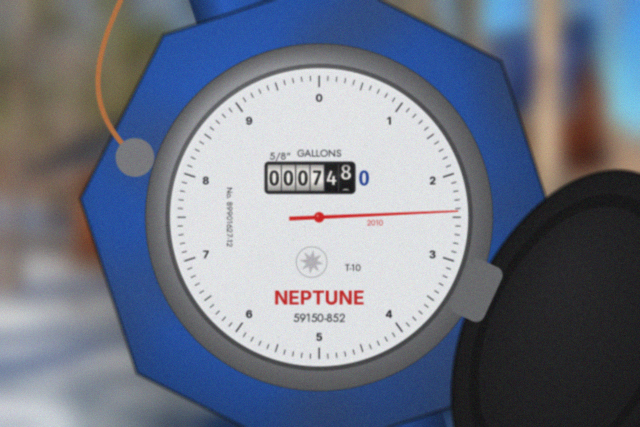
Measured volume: gal 7482.4
